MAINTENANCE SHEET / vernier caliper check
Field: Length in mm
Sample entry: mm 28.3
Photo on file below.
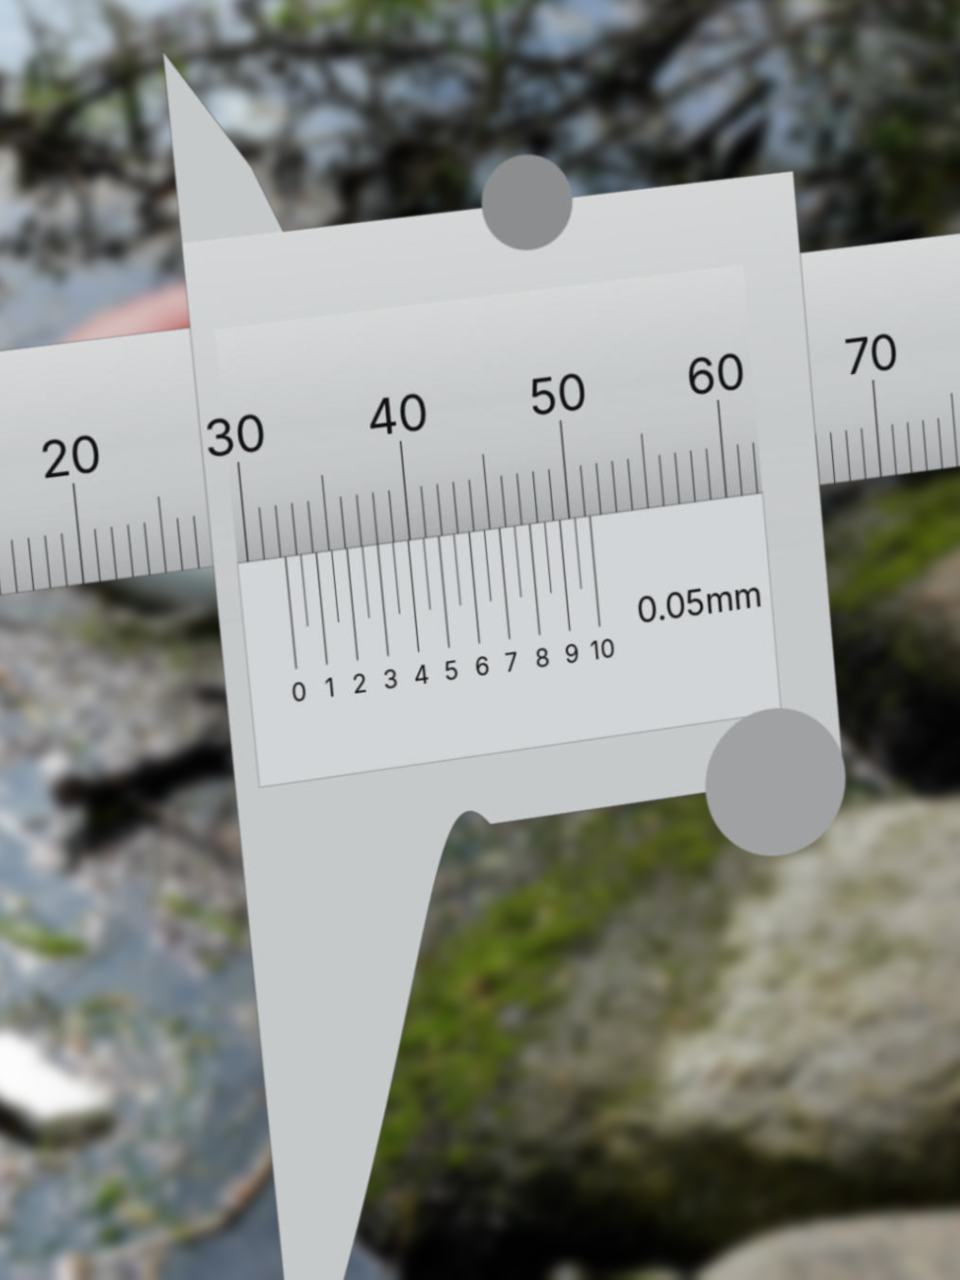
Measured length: mm 32.3
